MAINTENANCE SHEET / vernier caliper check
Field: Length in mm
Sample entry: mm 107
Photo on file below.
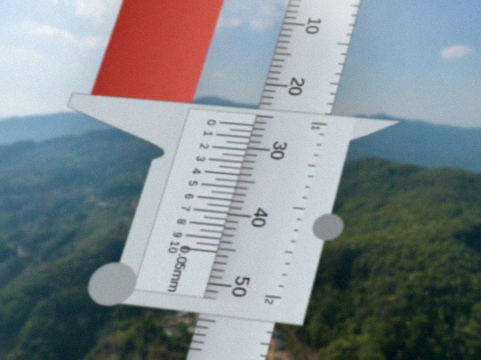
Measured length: mm 26.5
